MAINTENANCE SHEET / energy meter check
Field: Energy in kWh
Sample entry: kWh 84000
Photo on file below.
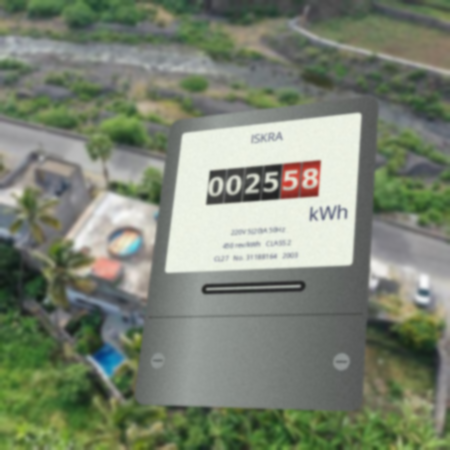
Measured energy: kWh 25.58
